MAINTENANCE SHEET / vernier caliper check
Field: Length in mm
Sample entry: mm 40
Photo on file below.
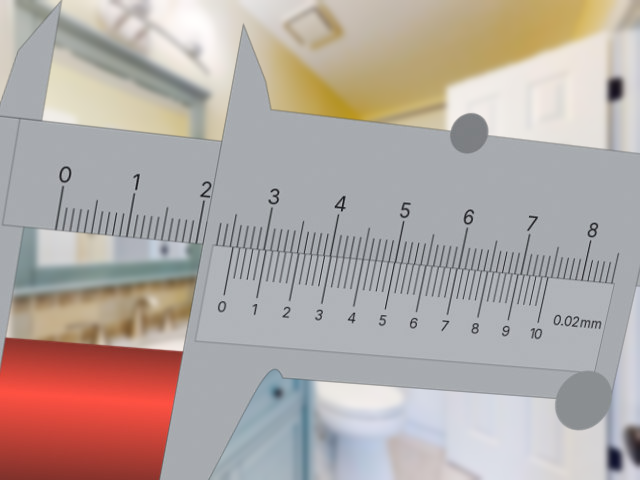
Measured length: mm 25.4
